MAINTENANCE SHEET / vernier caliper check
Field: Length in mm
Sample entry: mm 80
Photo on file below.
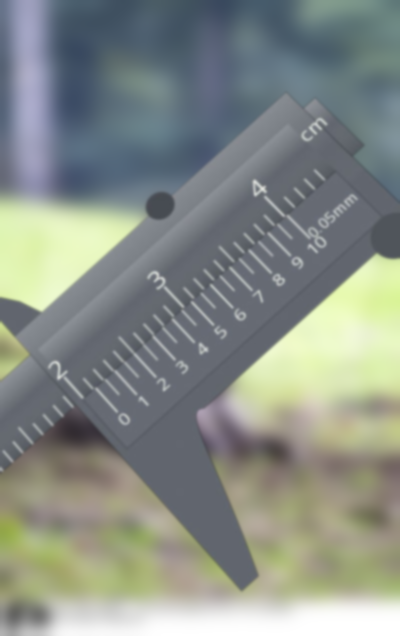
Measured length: mm 21.2
